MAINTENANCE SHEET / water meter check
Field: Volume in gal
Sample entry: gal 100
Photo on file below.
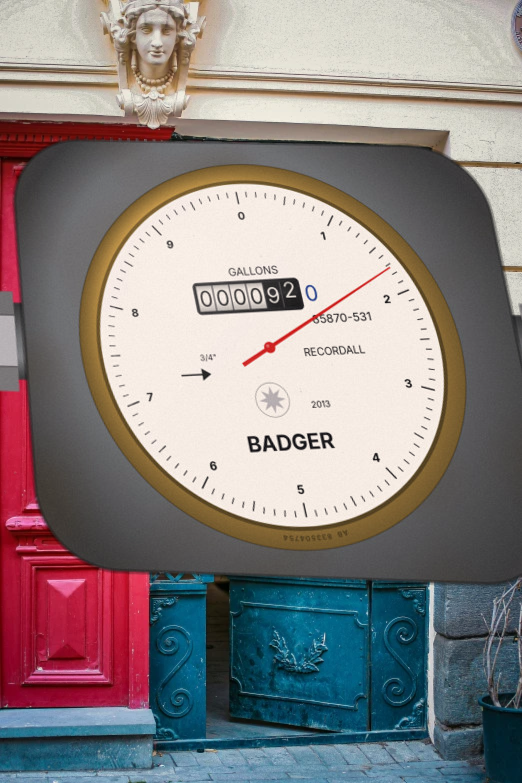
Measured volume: gal 921.7
